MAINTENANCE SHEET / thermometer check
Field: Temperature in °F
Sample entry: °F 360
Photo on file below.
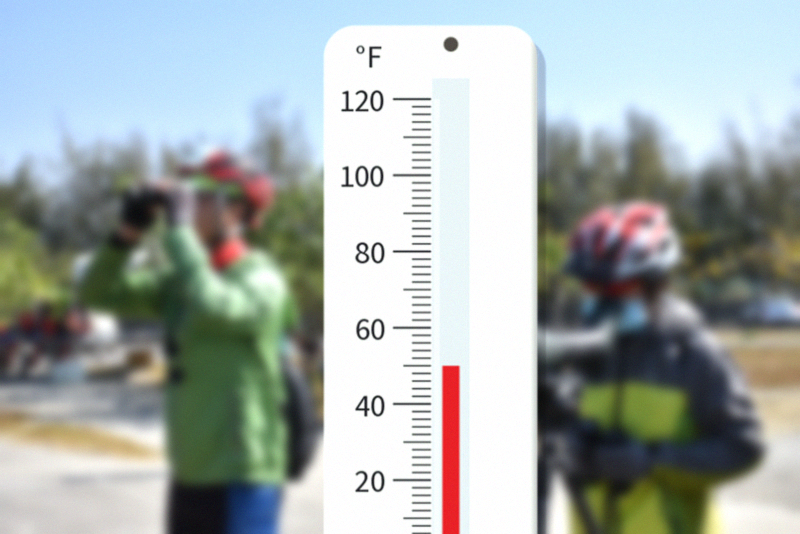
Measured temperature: °F 50
